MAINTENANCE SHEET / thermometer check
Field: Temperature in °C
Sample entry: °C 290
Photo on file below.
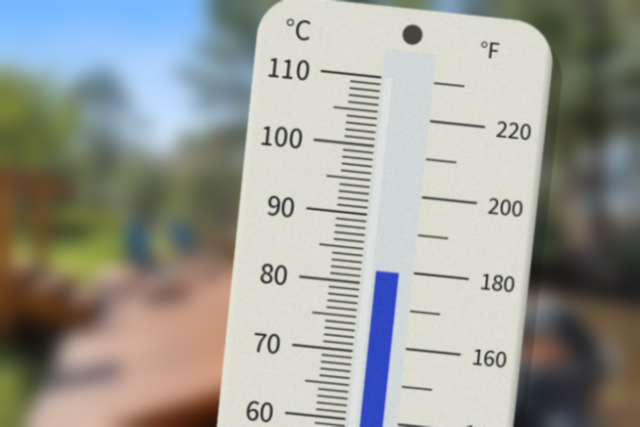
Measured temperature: °C 82
